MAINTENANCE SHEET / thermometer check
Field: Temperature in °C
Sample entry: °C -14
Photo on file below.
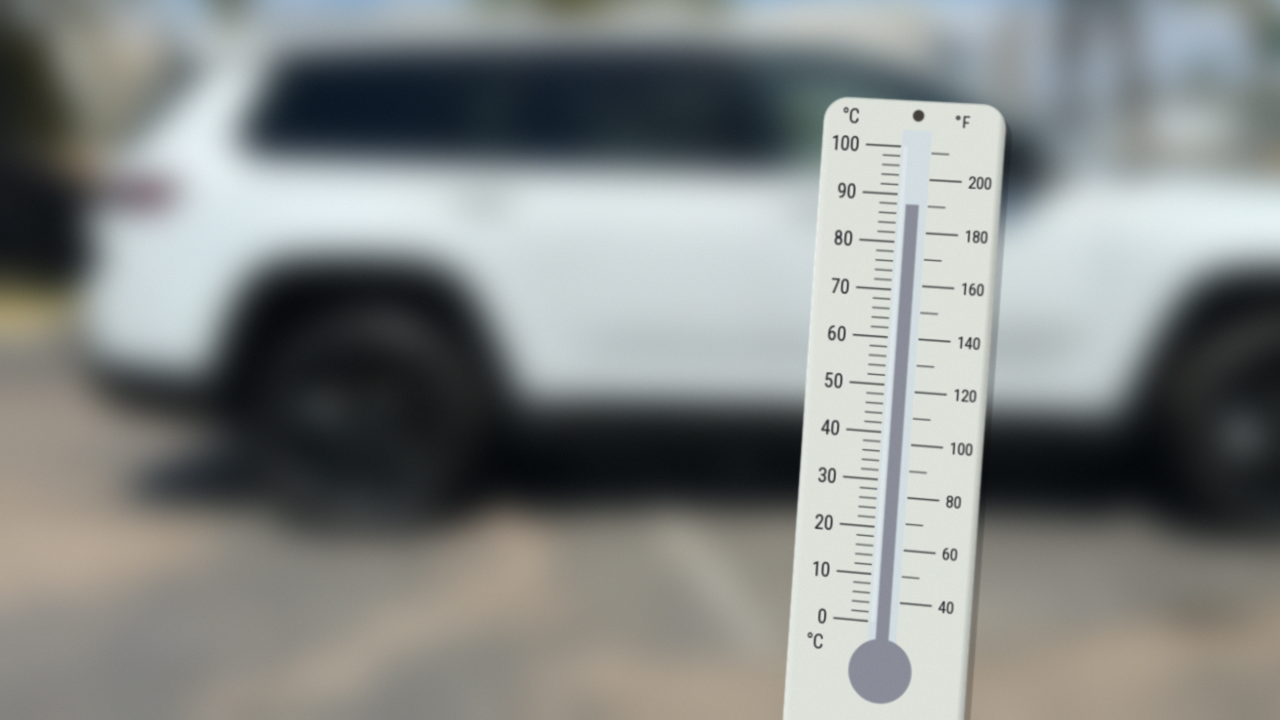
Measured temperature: °C 88
